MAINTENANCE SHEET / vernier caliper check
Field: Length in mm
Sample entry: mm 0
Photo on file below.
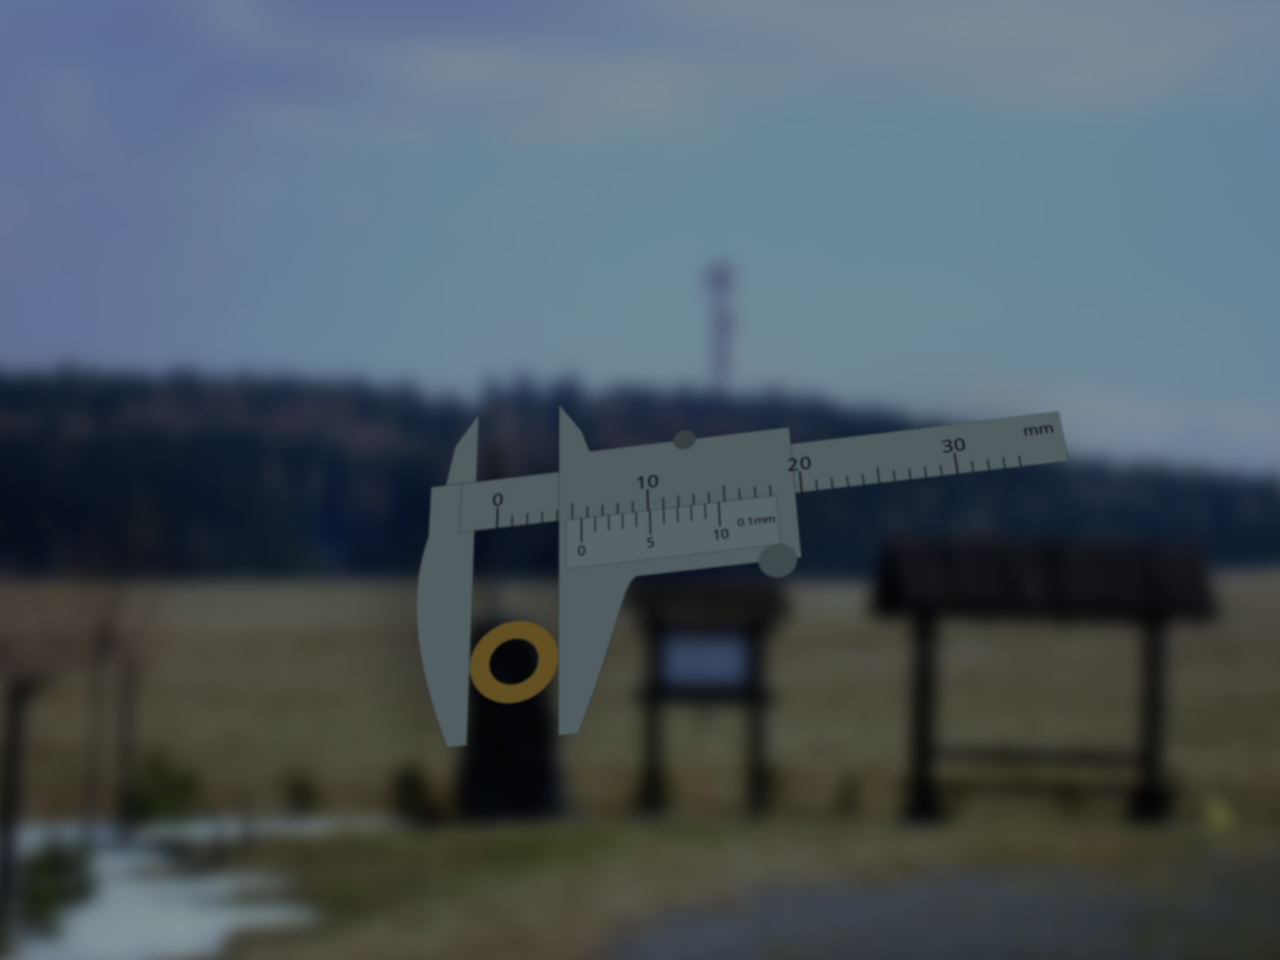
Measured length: mm 5.6
